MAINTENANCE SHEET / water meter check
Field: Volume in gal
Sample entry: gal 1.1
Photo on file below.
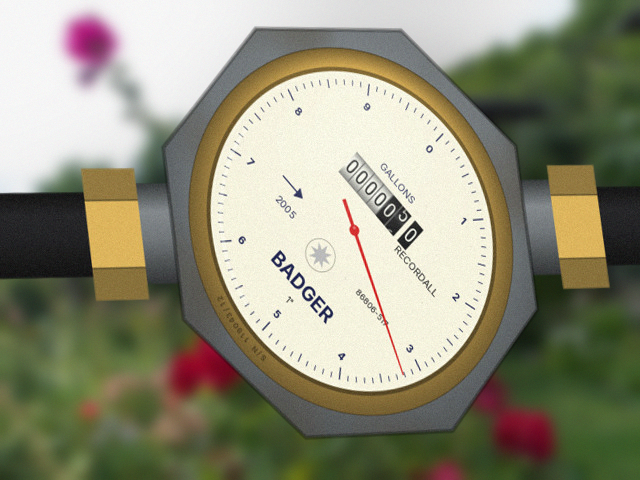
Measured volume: gal 53.2
